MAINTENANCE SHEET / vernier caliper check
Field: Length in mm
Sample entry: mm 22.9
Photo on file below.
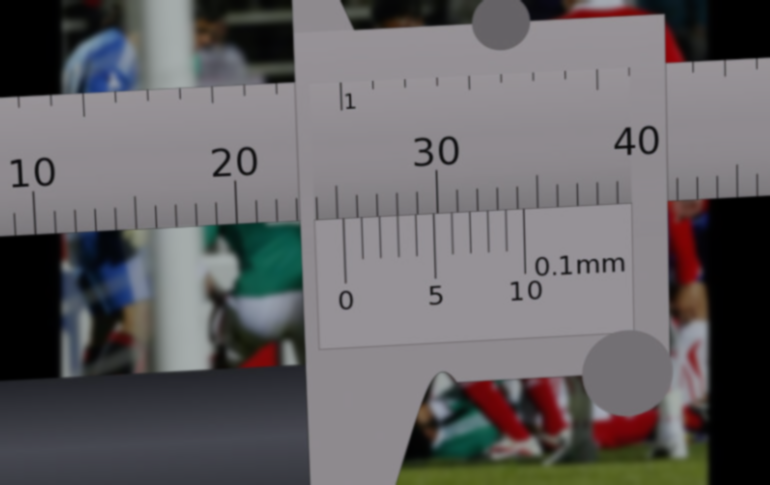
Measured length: mm 25.3
